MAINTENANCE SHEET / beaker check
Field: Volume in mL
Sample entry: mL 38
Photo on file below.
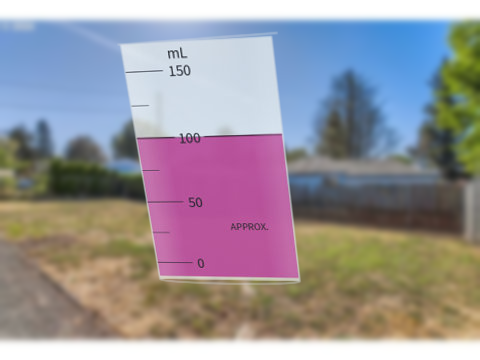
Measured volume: mL 100
